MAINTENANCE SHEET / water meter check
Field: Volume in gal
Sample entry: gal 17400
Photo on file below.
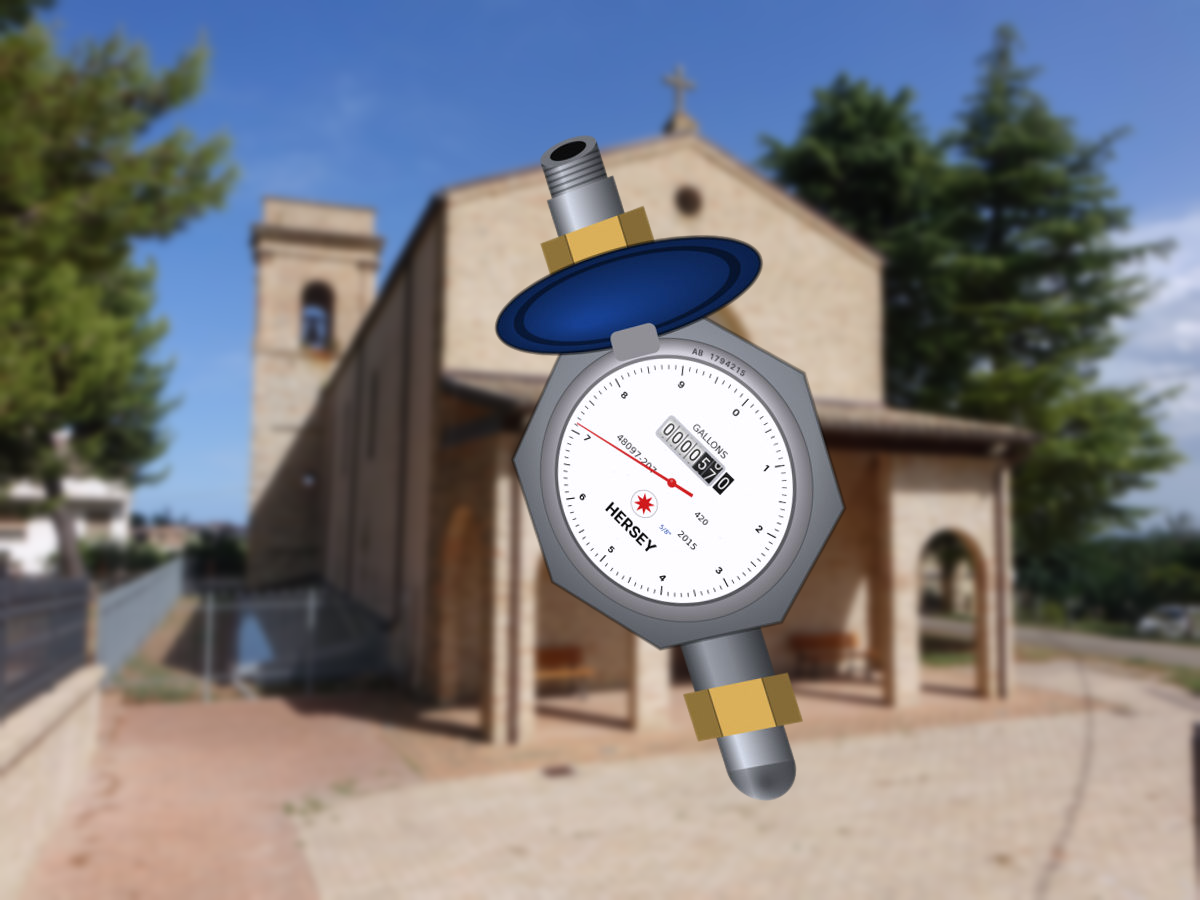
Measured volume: gal 567.1
